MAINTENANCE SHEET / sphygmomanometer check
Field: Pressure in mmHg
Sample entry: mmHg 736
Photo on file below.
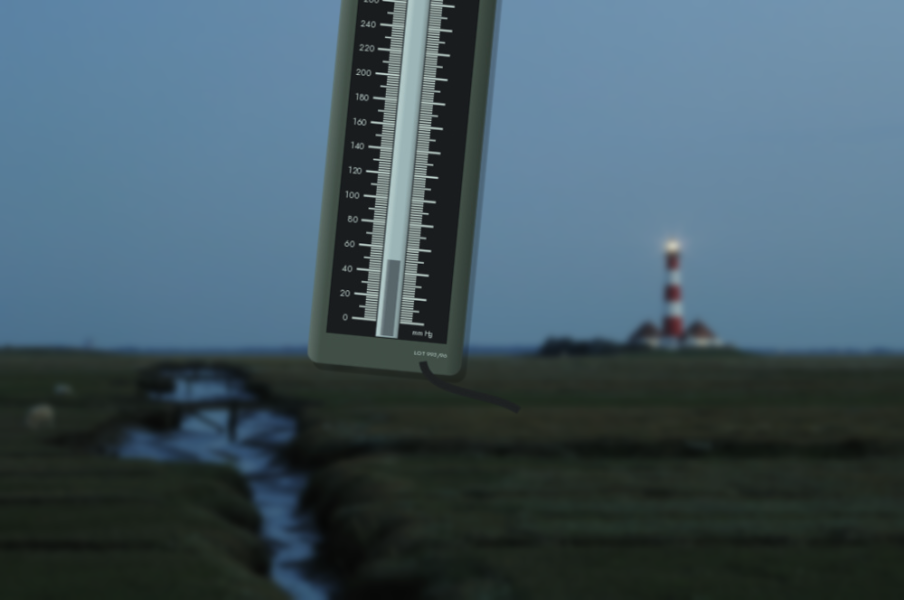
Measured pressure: mmHg 50
